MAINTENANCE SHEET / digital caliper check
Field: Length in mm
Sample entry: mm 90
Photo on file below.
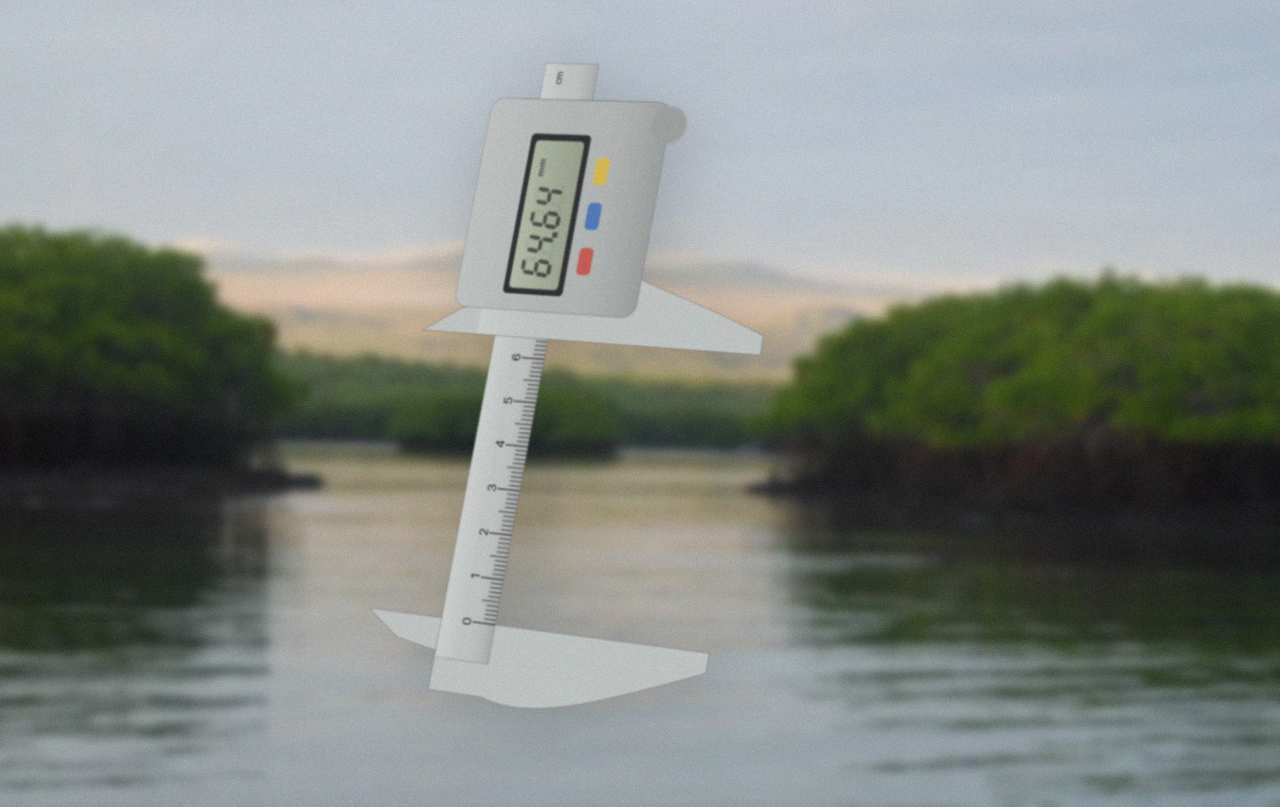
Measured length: mm 64.64
